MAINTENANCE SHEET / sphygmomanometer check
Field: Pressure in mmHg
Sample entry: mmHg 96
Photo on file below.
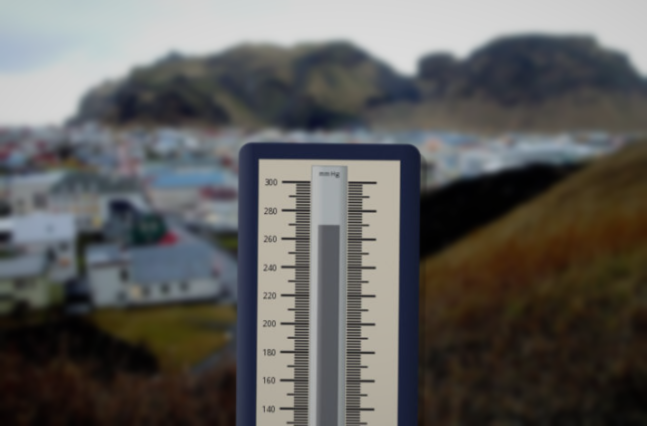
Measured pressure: mmHg 270
